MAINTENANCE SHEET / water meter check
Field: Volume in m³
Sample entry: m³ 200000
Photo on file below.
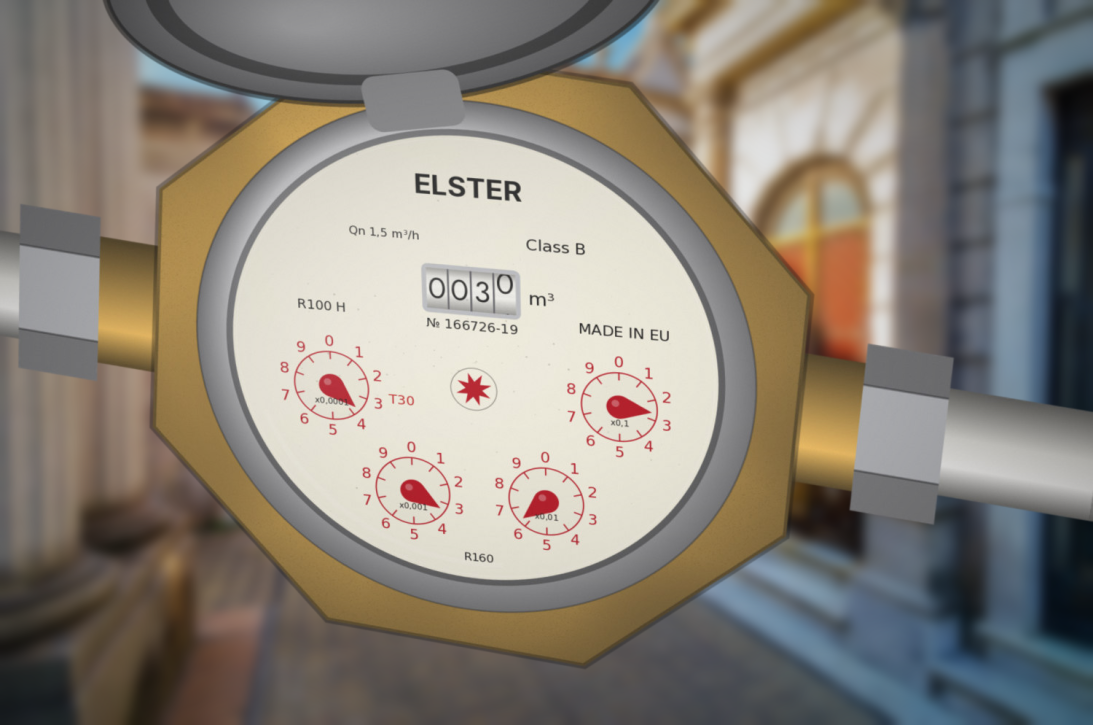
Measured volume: m³ 30.2633
